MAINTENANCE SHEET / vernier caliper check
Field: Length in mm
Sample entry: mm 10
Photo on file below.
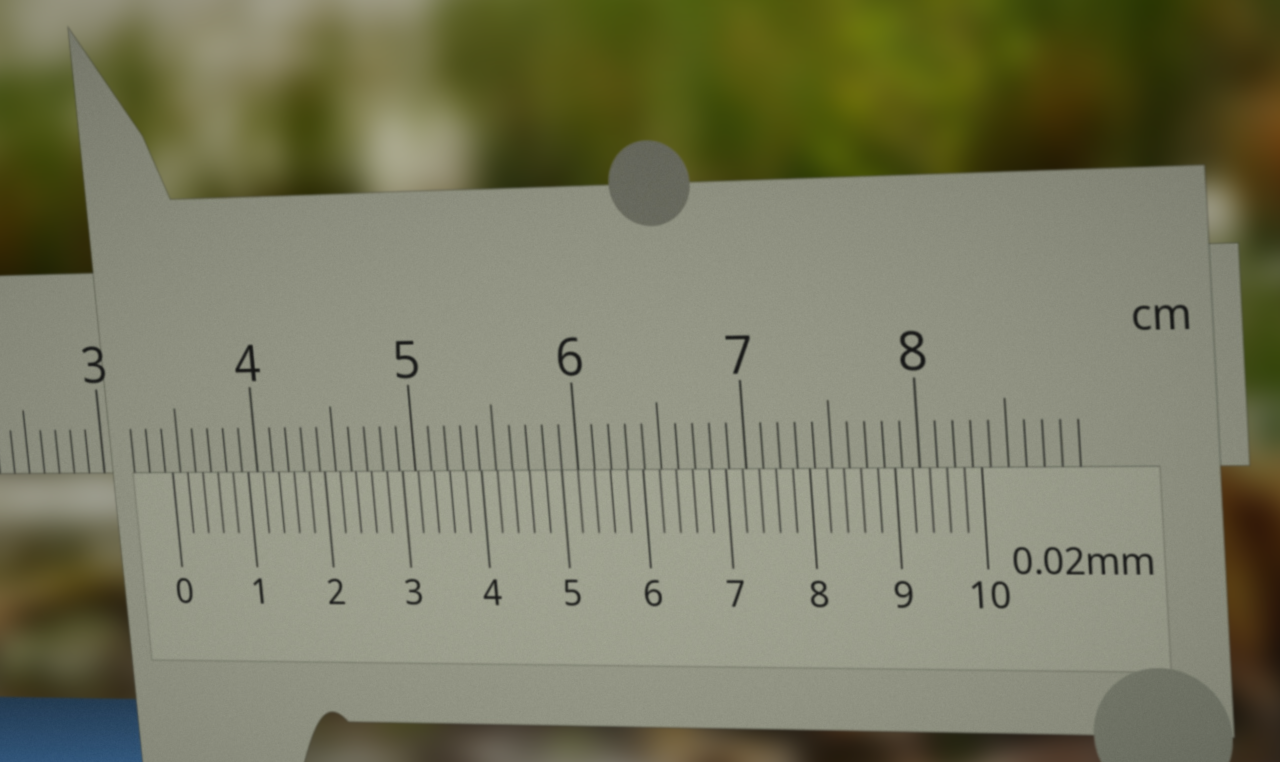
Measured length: mm 34.5
